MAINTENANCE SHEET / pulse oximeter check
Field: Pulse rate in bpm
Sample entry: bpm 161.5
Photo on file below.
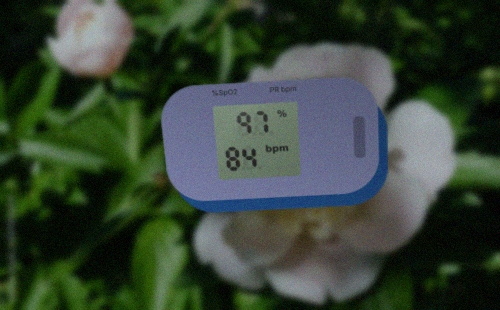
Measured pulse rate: bpm 84
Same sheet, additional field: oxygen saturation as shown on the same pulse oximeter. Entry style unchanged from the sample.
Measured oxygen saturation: % 97
